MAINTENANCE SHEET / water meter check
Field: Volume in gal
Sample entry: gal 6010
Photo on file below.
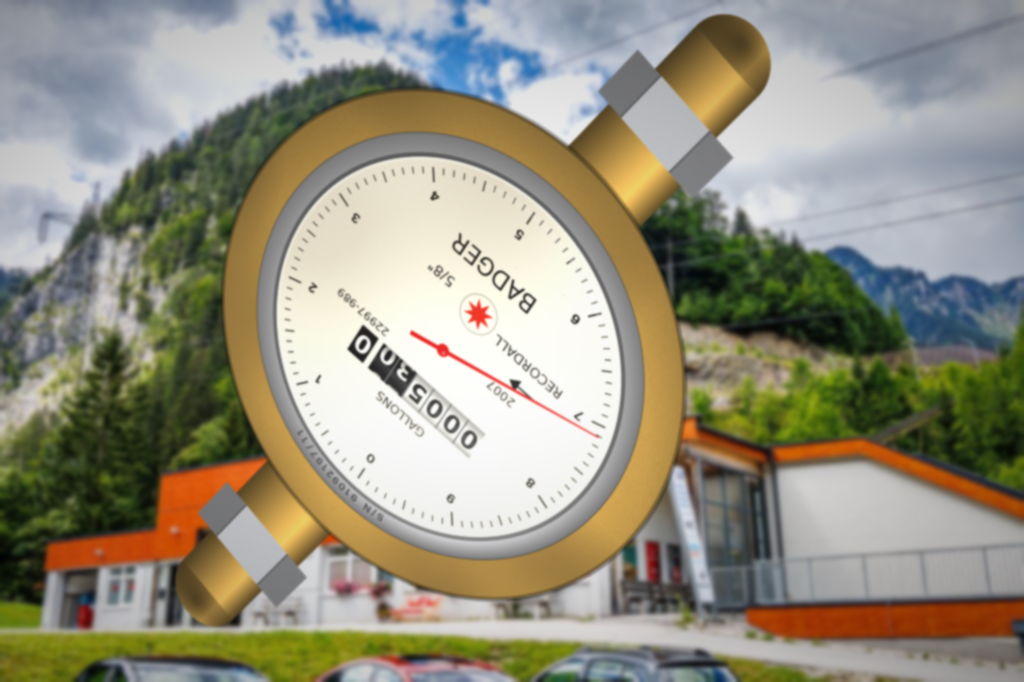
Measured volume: gal 5297.1
